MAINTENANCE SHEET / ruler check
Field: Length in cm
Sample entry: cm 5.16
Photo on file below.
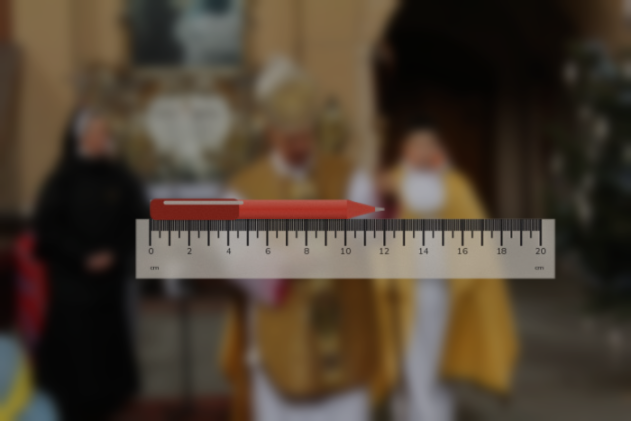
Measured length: cm 12
